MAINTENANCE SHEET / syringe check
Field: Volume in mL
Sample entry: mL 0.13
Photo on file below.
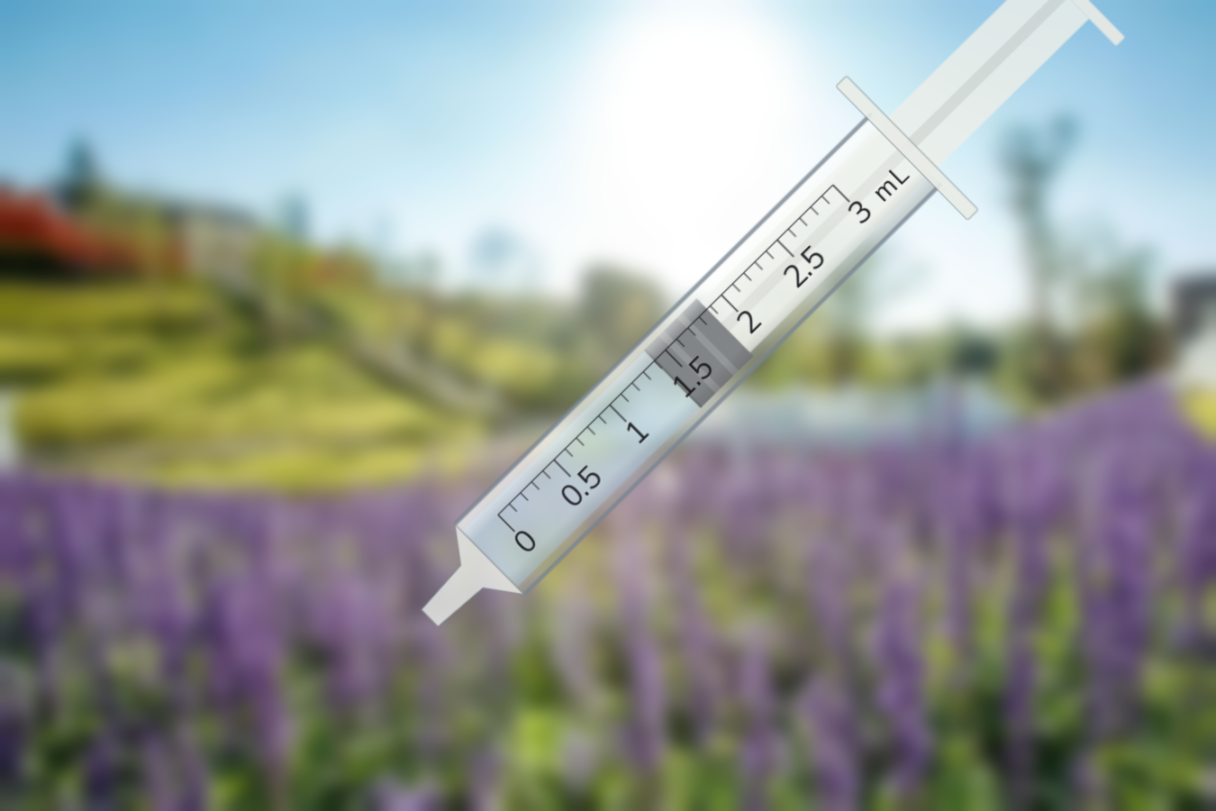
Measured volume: mL 1.4
